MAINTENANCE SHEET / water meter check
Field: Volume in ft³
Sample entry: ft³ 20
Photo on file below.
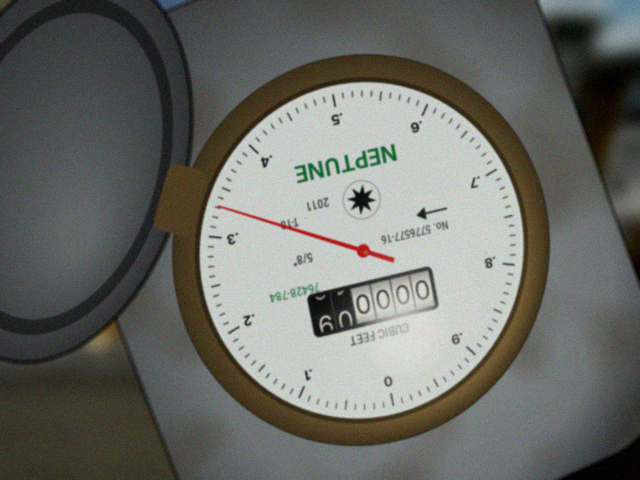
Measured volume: ft³ 9.33
